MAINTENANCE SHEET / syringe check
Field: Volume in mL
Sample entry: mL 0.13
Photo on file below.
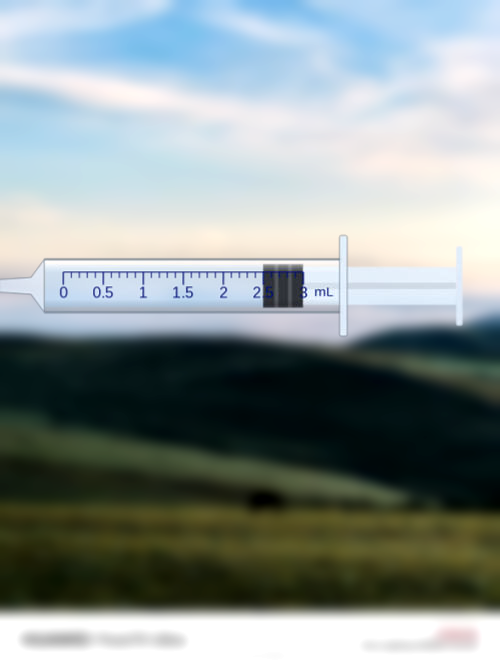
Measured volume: mL 2.5
